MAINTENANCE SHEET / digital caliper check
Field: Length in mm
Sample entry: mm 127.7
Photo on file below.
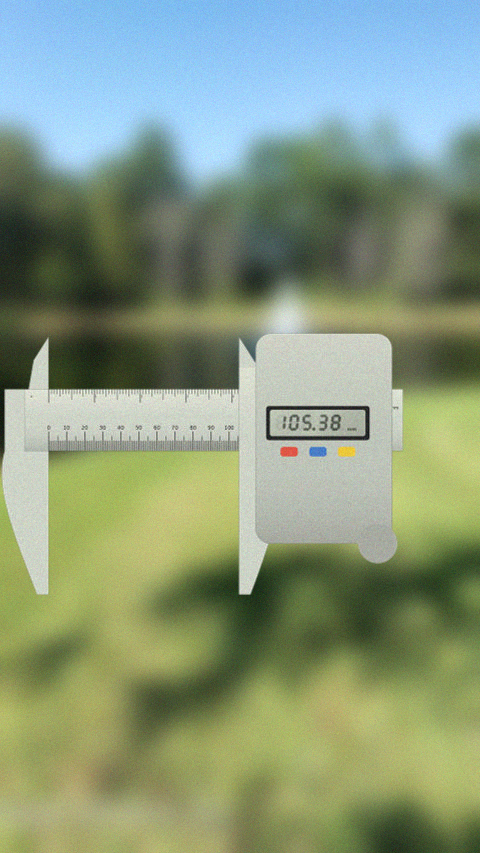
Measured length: mm 105.38
